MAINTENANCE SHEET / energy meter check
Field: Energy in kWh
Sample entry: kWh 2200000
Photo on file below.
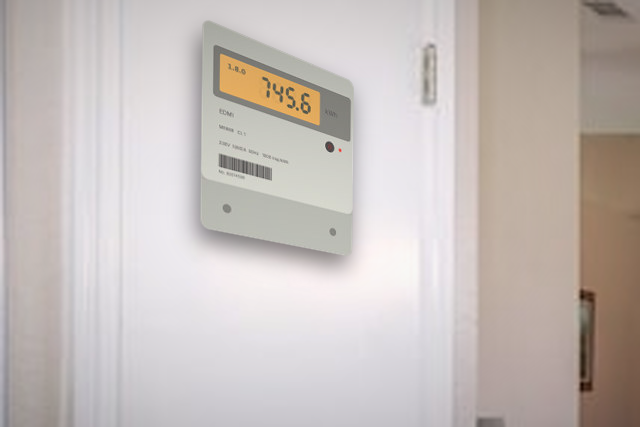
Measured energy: kWh 745.6
